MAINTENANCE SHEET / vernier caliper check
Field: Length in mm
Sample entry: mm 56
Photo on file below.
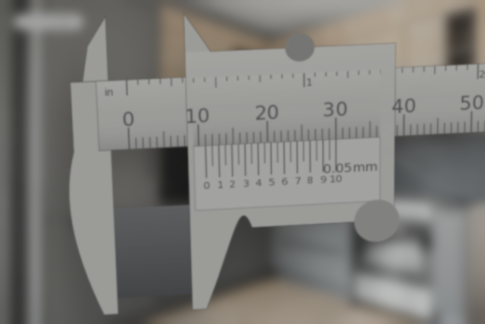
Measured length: mm 11.0
